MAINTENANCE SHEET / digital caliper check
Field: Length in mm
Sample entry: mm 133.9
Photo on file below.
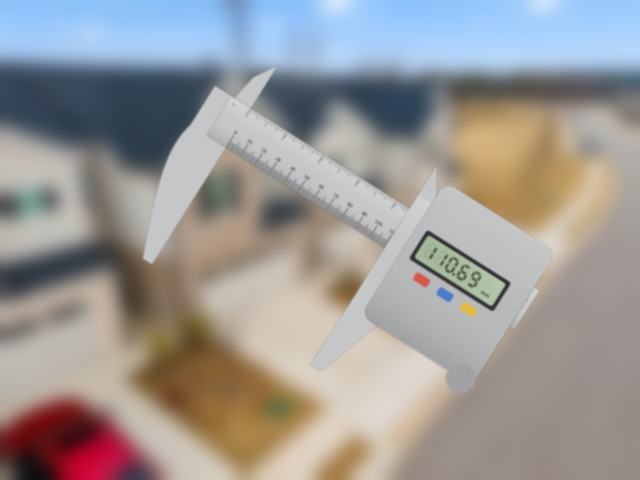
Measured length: mm 110.69
